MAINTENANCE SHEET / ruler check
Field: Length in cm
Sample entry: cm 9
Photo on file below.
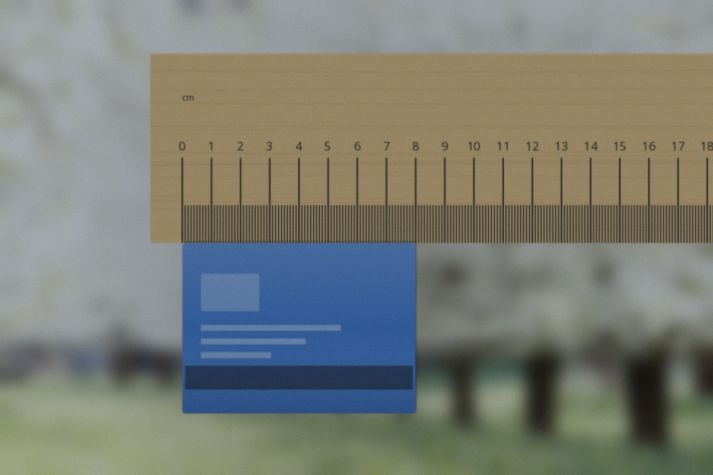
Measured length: cm 8
